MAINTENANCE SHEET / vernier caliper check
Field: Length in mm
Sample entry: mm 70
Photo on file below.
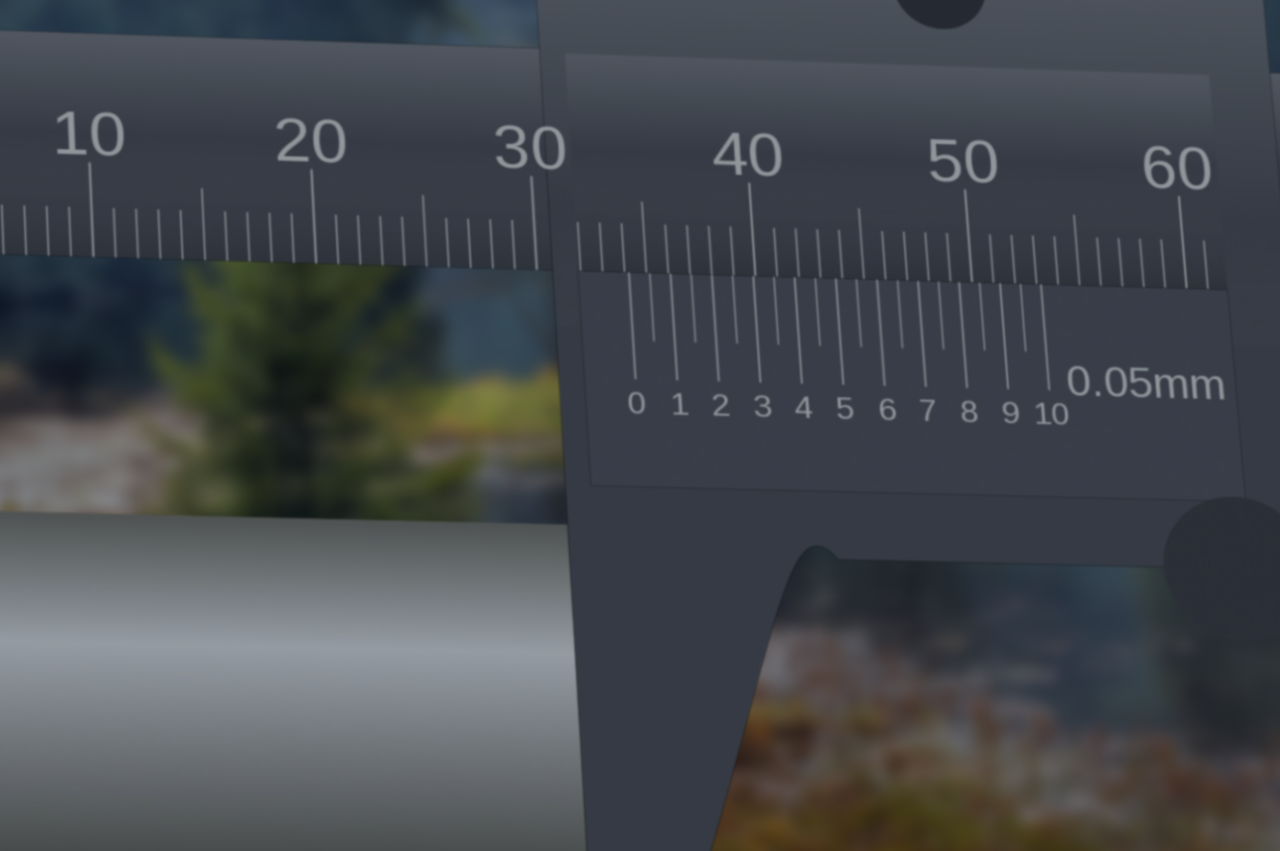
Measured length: mm 34.2
